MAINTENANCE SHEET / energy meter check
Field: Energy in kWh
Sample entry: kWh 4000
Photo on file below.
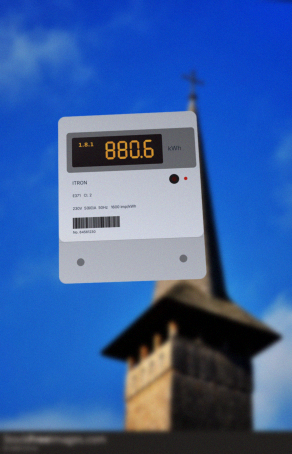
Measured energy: kWh 880.6
